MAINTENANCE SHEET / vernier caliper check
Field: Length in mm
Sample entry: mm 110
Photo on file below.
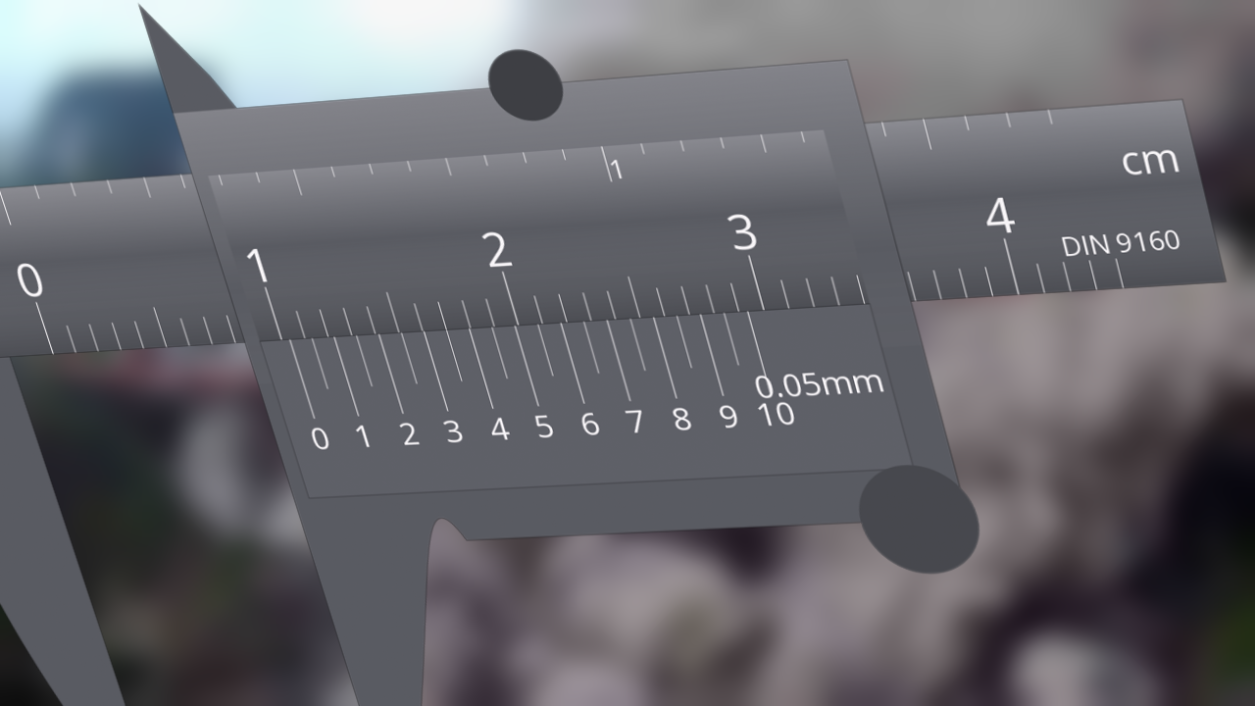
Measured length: mm 10.35
